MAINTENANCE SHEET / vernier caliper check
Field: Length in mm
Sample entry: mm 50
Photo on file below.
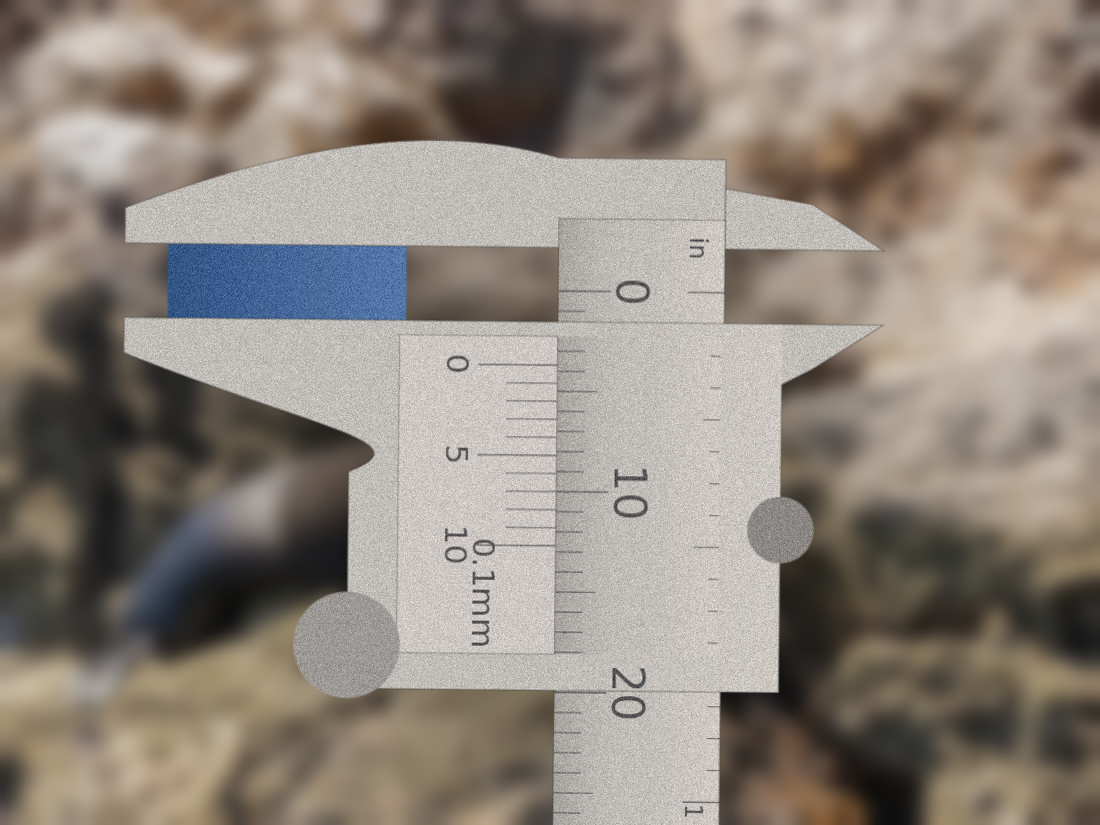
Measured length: mm 3.7
